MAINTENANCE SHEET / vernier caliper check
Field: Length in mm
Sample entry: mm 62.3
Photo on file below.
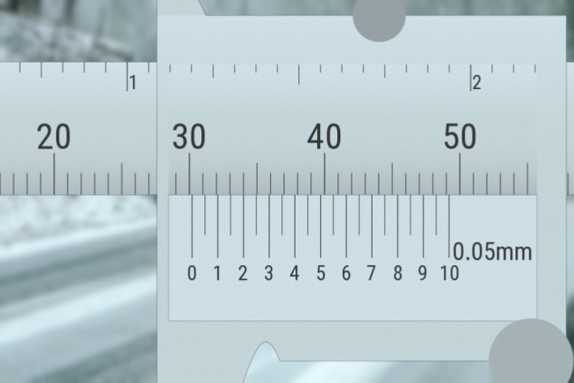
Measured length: mm 30.2
